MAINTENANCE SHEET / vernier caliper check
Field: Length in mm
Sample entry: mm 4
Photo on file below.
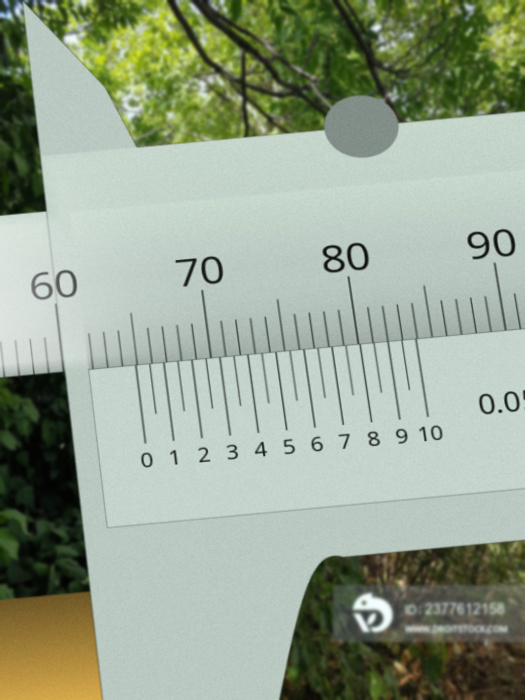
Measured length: mm 64.9
